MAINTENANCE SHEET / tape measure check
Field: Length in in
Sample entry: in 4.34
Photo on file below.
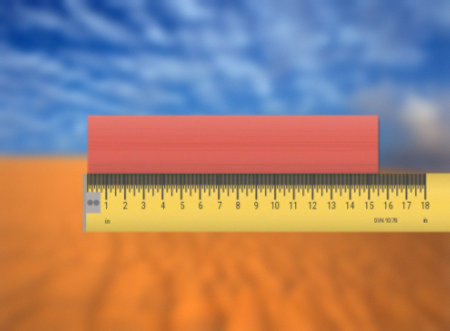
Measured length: in 15.5
